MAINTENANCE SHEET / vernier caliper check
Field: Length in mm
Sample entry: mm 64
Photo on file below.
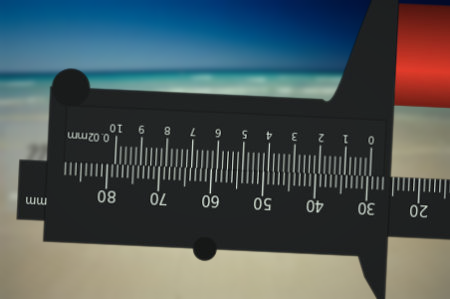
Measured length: mm 29.5
